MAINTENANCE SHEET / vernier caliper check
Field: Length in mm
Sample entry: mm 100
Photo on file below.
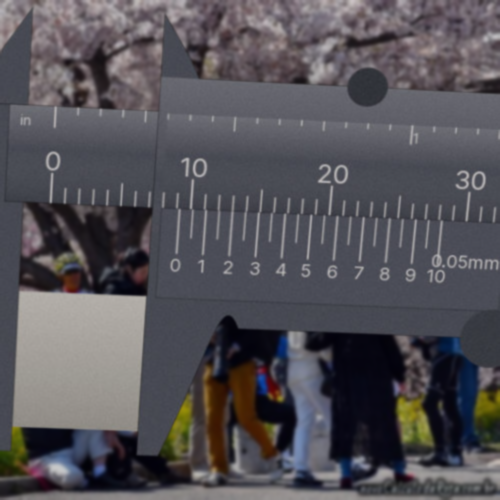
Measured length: mm 9.2
